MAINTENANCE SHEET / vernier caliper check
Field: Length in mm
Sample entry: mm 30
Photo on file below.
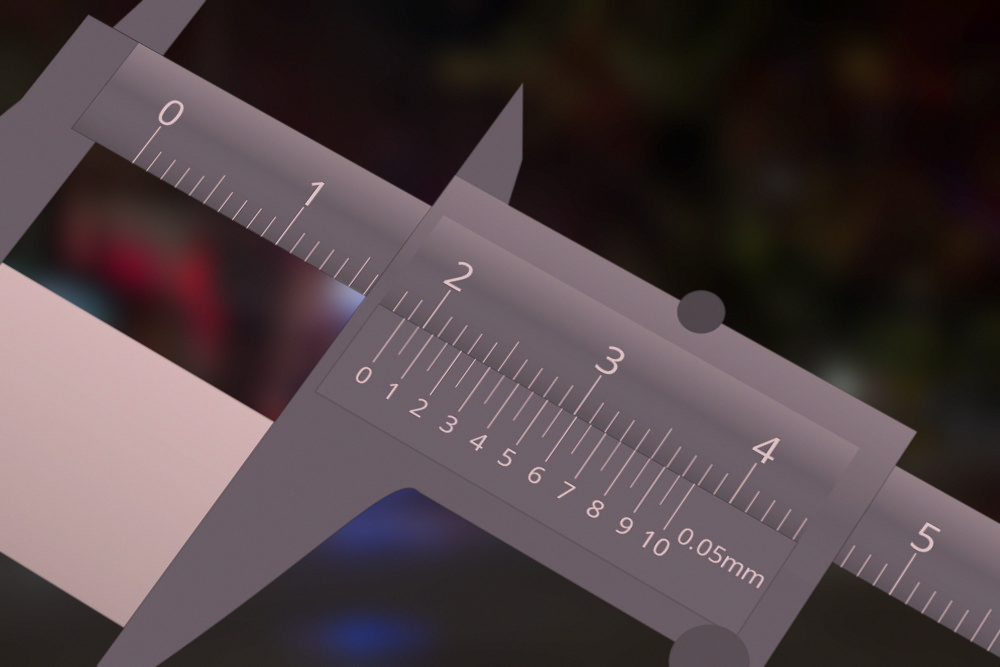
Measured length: mm 18.8
